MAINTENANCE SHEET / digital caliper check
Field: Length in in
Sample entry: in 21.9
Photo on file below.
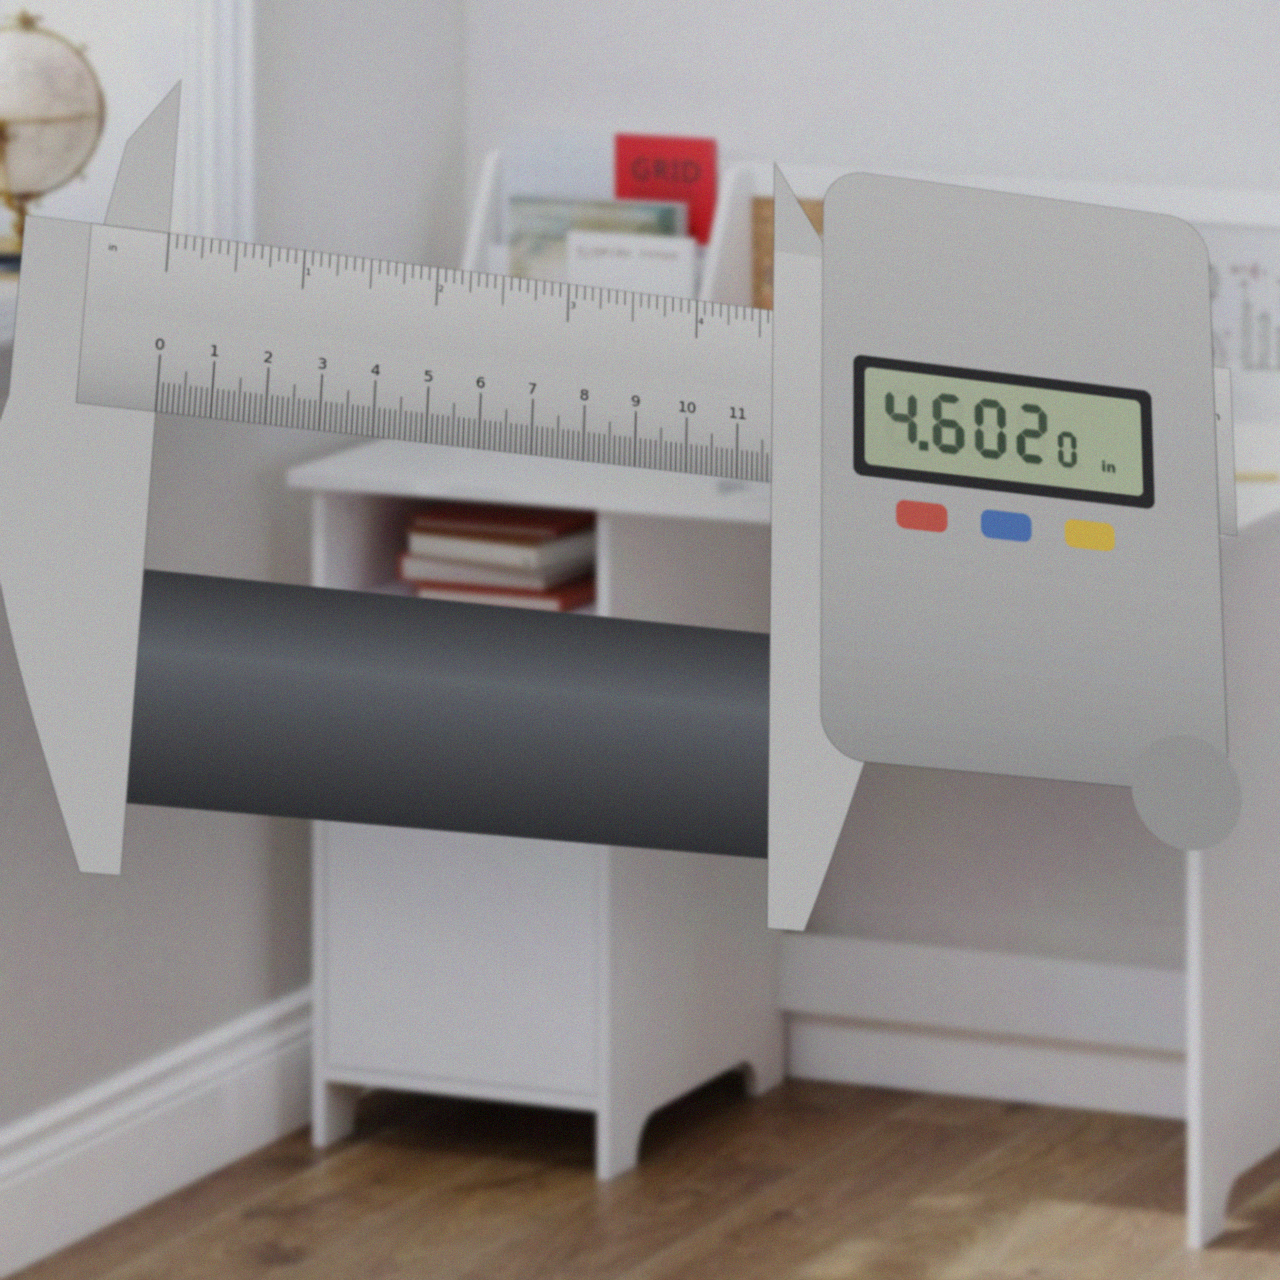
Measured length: in 4.6020
